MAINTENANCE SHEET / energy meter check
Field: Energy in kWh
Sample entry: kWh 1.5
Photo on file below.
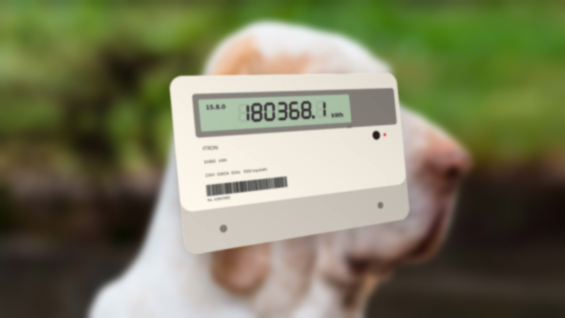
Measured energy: kWh 180368.1
